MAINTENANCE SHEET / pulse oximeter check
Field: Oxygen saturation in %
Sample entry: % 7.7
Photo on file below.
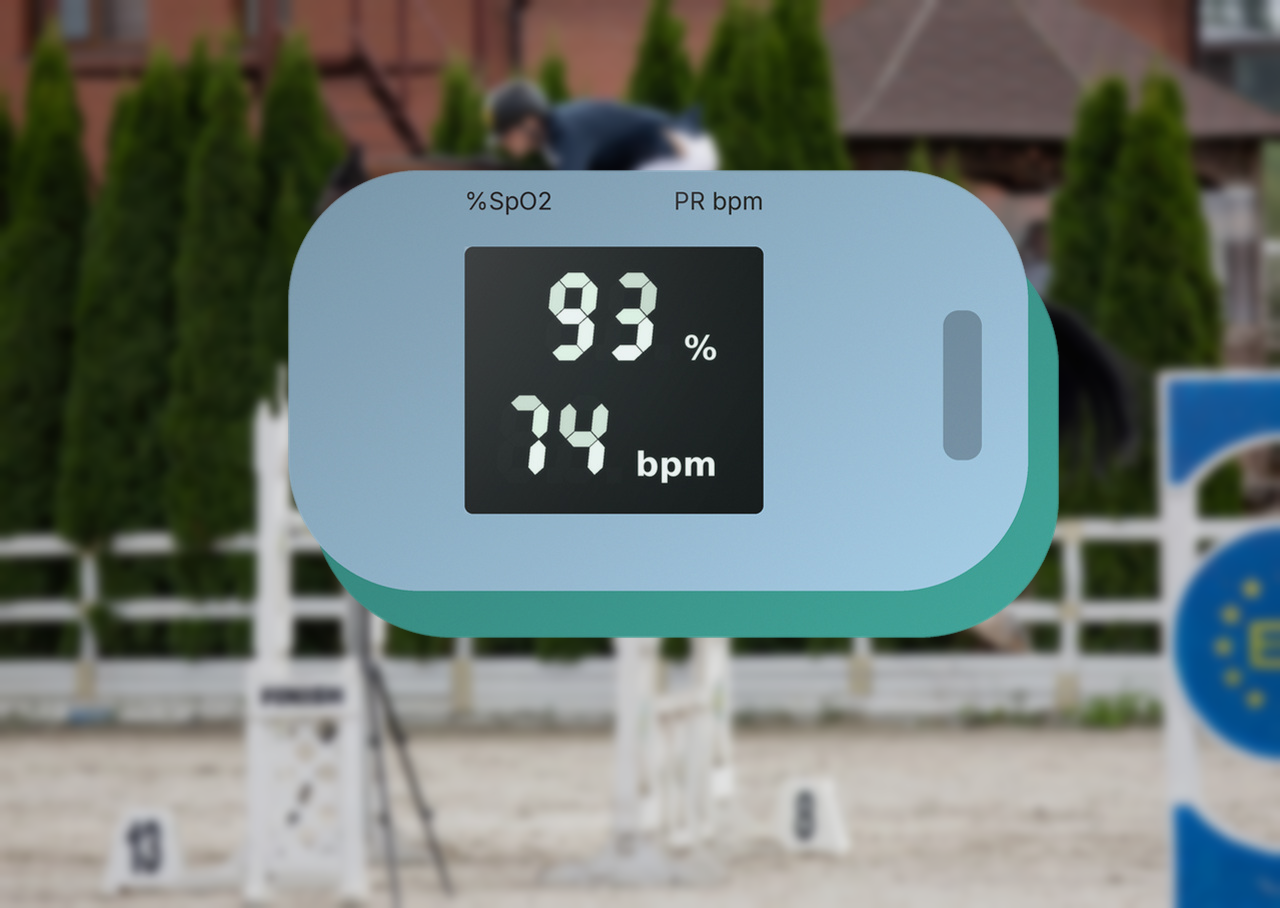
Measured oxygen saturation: % 93
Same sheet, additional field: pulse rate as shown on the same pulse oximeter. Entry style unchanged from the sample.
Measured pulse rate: bpm 74
